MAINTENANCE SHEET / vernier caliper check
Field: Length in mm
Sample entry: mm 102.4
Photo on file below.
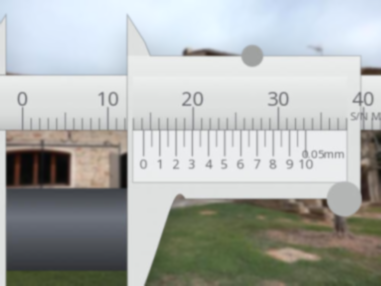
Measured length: mm 14.2
